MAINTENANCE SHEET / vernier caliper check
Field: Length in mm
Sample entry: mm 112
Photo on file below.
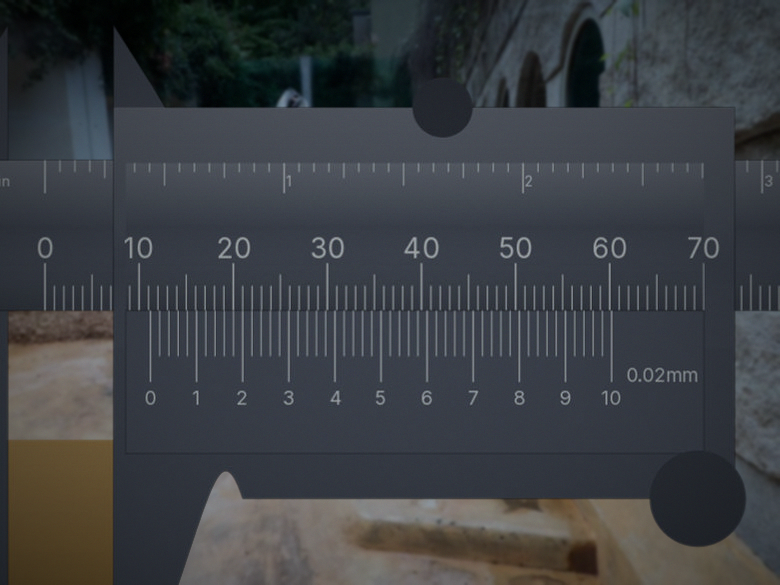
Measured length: mm 11.2
